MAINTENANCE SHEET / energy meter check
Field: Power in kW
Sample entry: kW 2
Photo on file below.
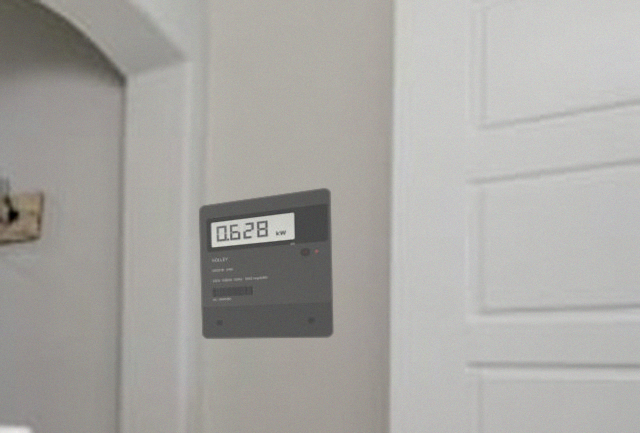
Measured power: kW 0.628
